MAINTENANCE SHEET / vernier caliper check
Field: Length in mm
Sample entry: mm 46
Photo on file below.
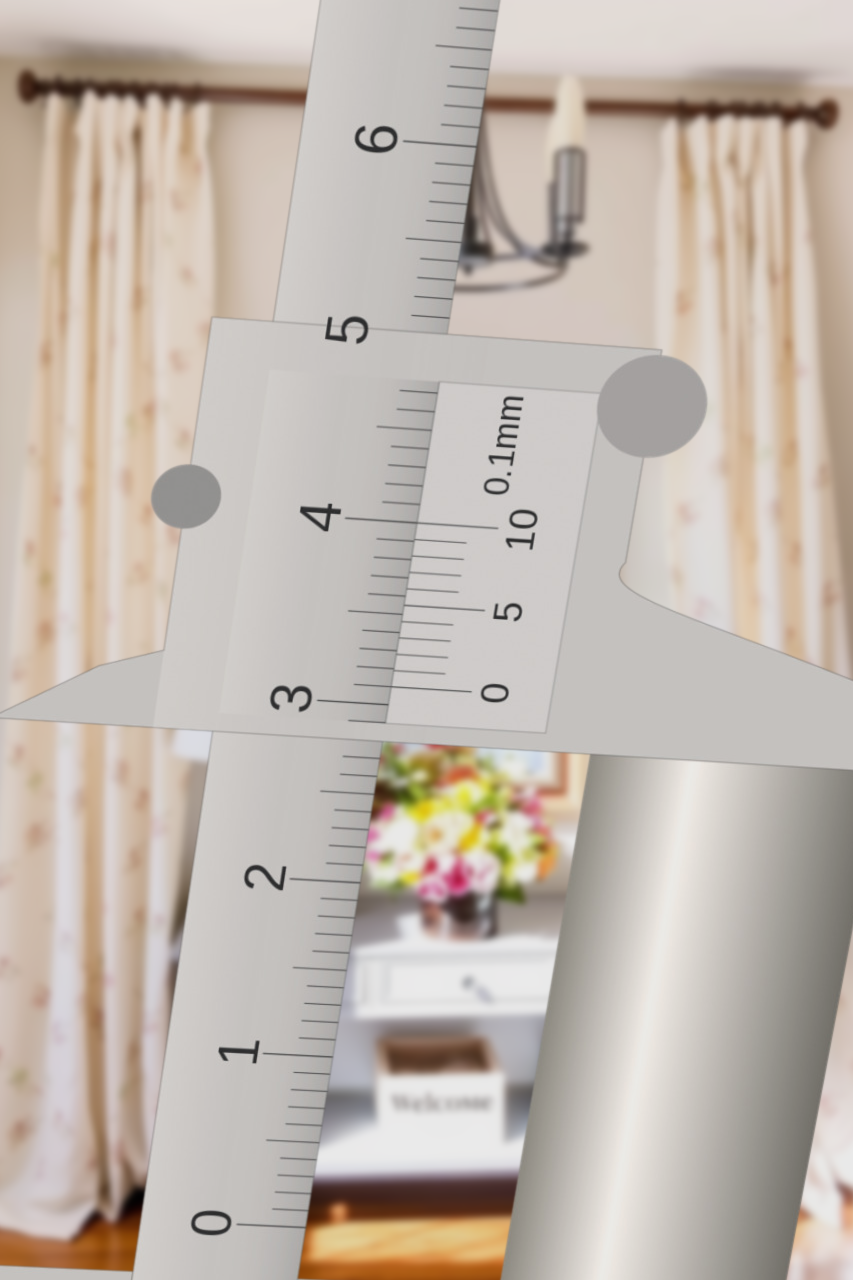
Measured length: mm 31.0
